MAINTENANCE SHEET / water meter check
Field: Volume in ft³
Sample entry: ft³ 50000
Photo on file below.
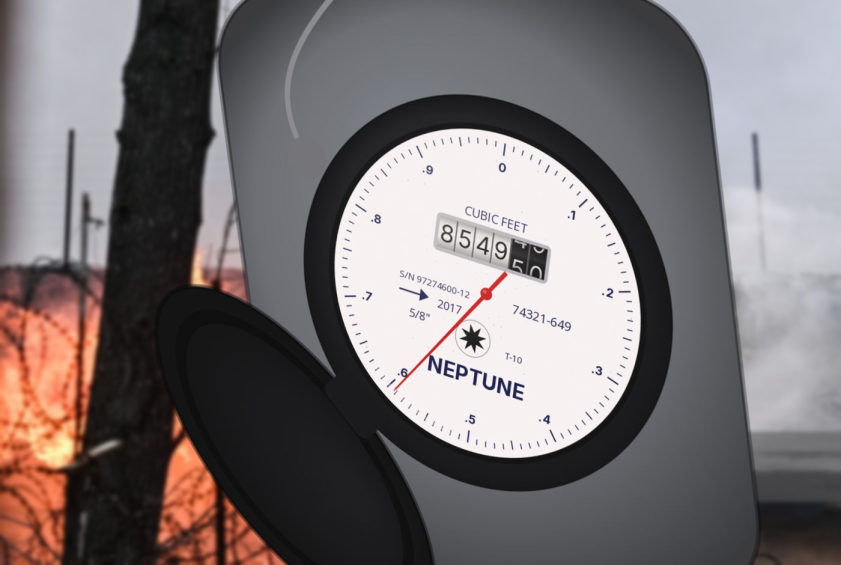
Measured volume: ft³ 854949.59
